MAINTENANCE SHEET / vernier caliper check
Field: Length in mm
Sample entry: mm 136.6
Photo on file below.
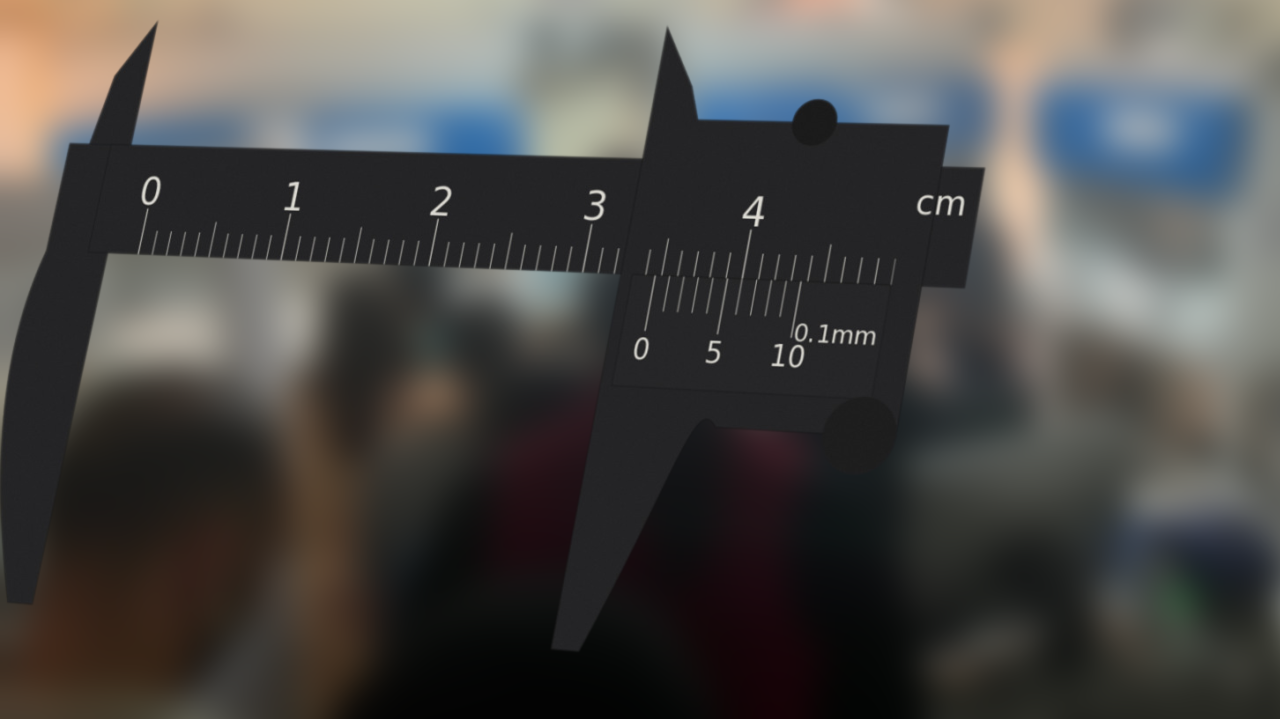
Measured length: mm 34.6
